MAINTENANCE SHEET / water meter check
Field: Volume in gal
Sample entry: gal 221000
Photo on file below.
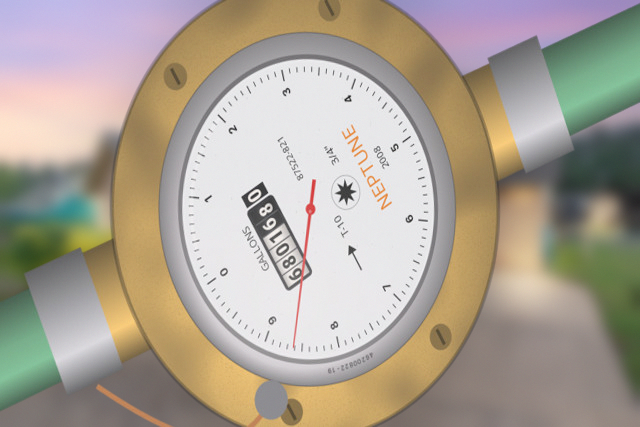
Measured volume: gal 6801678.6
